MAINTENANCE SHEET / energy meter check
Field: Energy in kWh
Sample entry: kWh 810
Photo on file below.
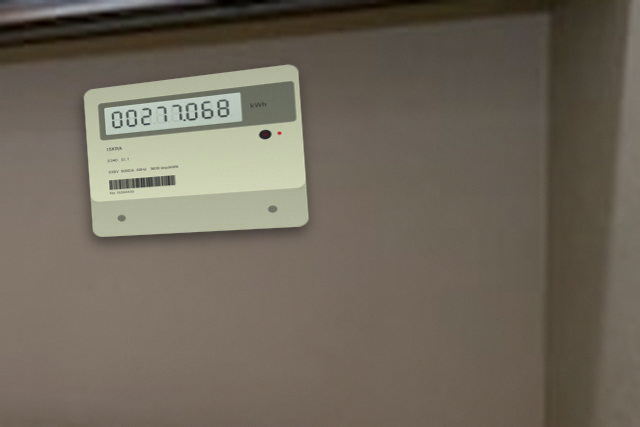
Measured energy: kWh 277.068
